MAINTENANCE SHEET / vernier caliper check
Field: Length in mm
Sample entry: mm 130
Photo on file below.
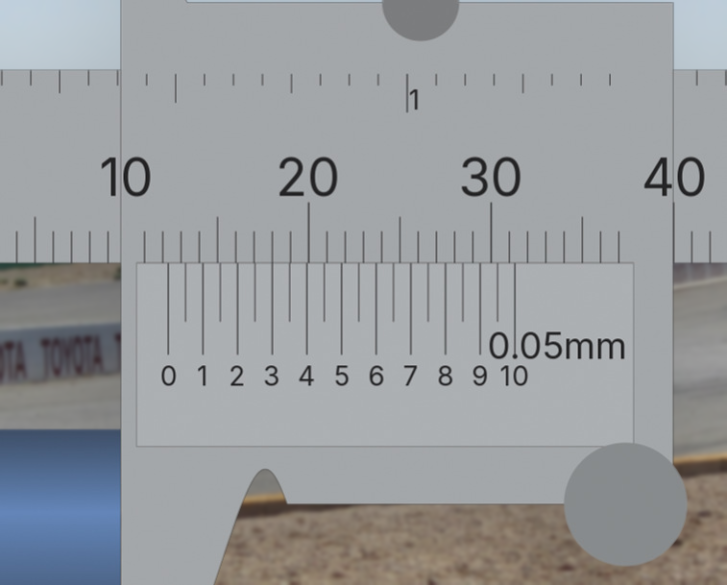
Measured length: mm 12.3
